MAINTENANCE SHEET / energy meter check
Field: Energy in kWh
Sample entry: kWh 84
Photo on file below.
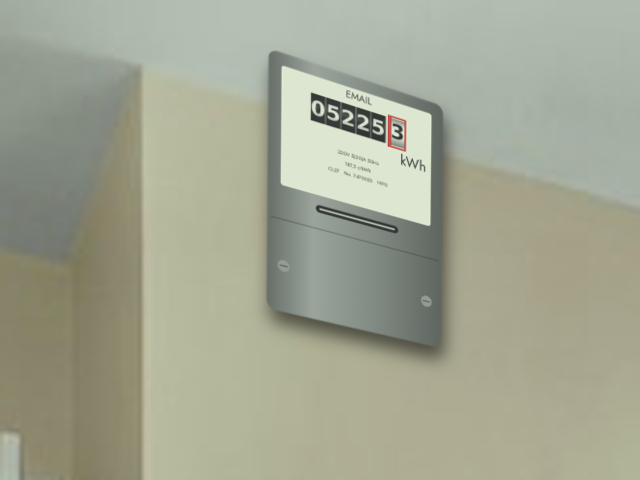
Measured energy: kWh 5225.3
